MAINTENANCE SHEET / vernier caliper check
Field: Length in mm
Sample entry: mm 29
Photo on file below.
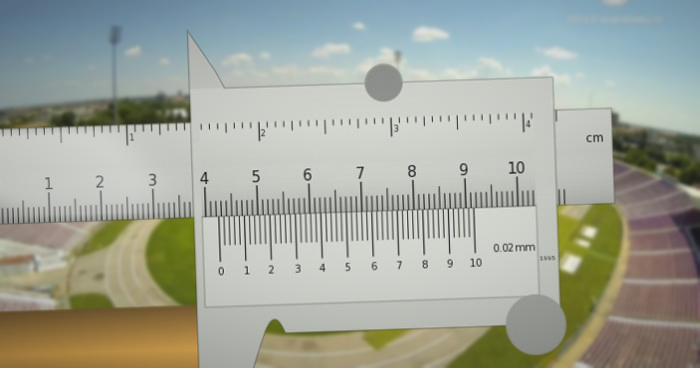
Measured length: mm 42.5
